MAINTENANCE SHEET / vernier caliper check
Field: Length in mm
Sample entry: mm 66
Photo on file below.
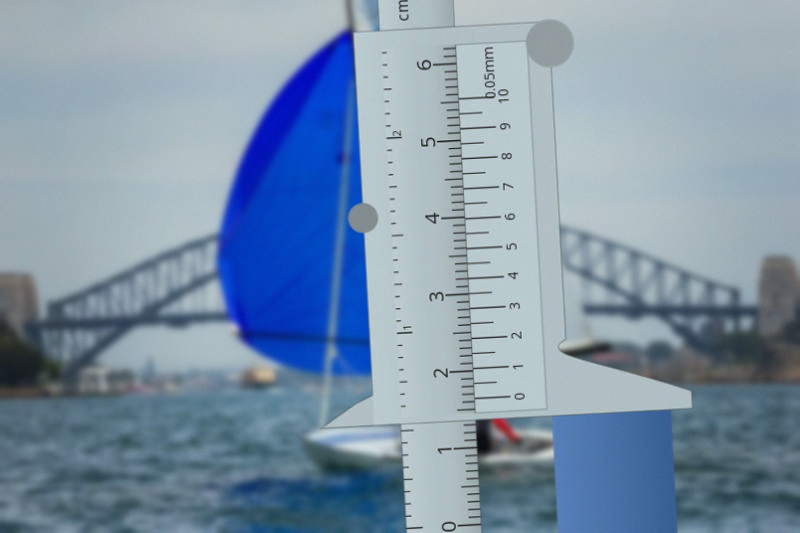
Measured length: mm 16.4
